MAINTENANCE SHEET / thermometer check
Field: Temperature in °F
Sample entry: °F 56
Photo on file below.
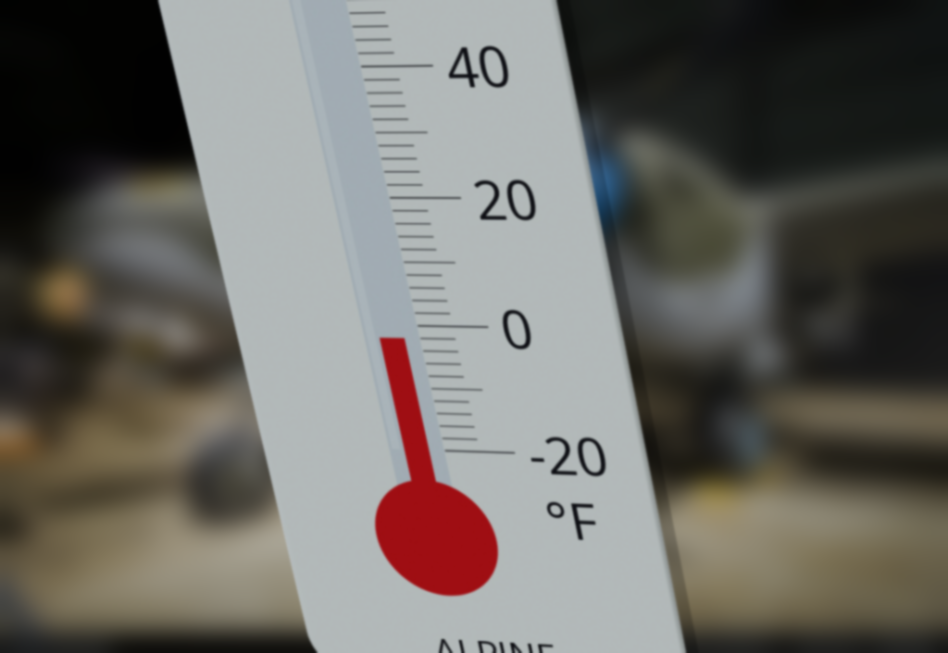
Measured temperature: °F -2
